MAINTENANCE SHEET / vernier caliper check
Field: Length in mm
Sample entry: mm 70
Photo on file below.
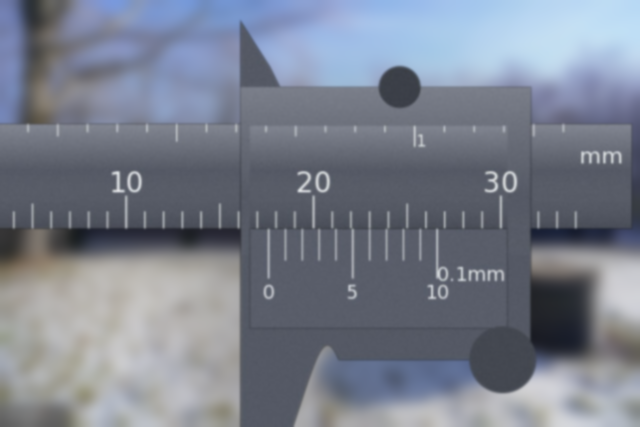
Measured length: mm 17.6
